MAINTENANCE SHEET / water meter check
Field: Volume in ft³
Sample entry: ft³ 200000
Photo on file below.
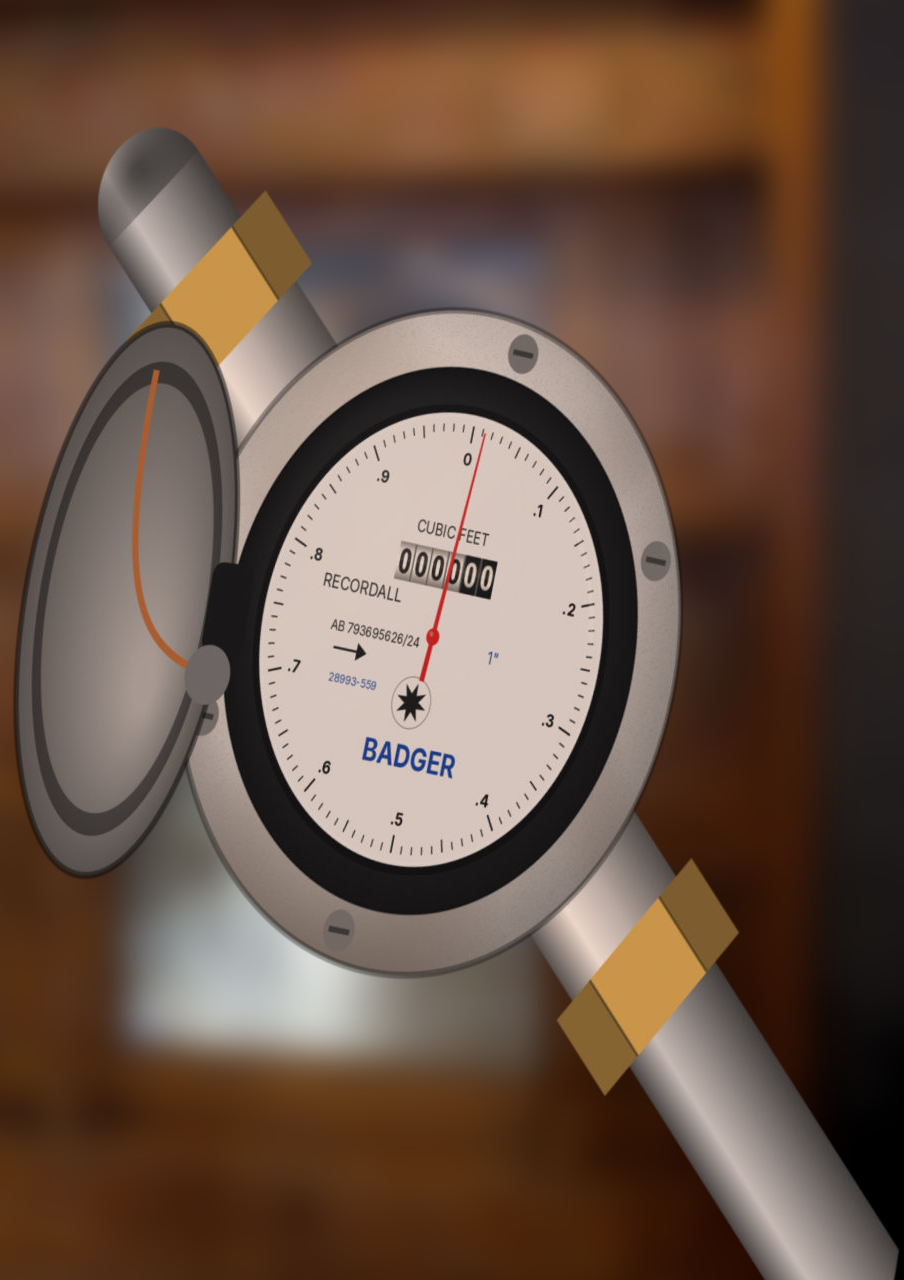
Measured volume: ft³ 0.01
